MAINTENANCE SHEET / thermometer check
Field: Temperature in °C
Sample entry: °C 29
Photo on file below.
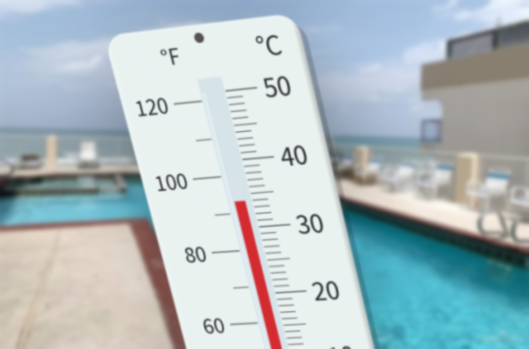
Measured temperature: °C 34
